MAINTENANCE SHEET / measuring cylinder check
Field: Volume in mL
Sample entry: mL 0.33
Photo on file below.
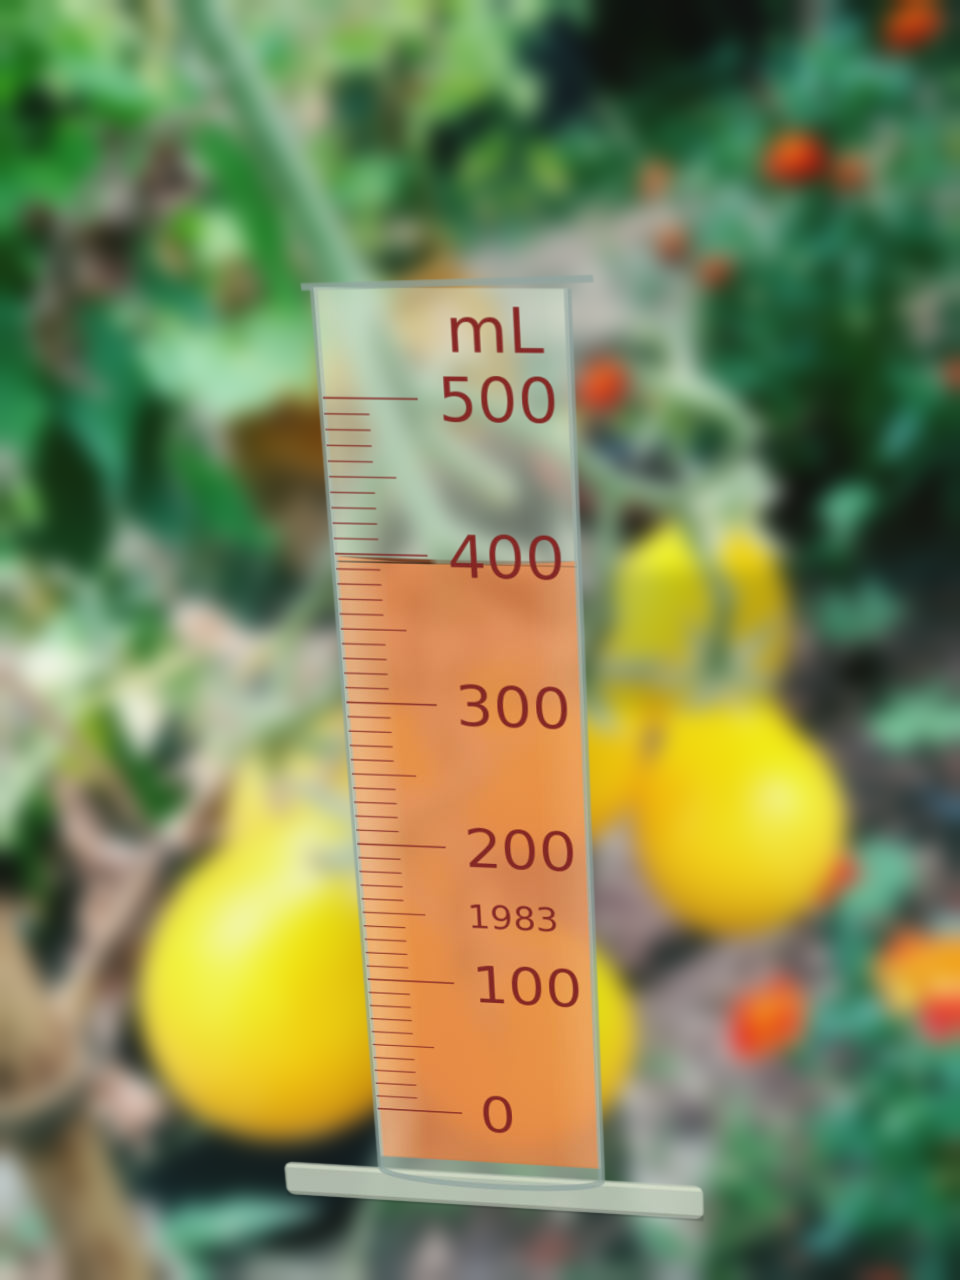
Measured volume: mL 395
